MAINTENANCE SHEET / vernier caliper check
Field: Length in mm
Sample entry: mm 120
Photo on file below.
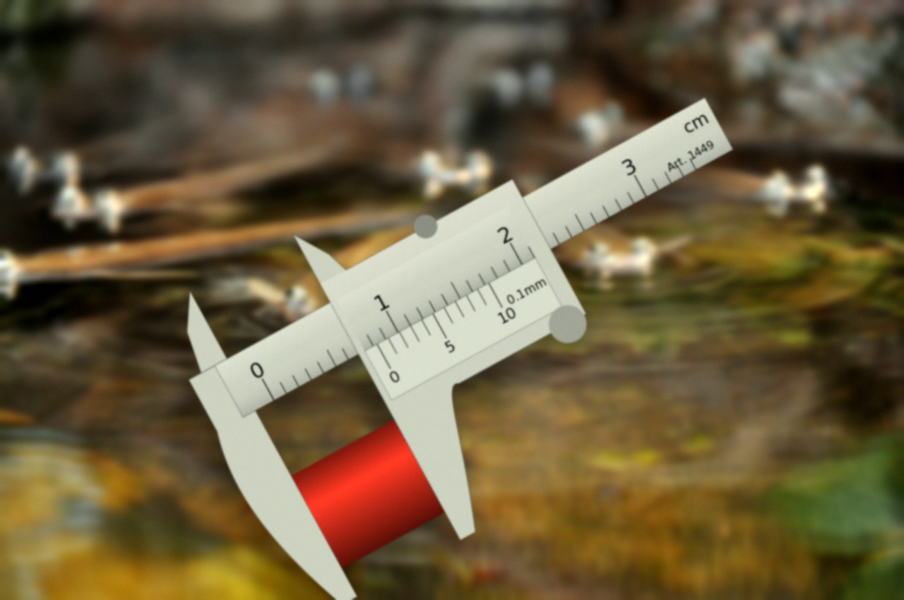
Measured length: mm 8.3
